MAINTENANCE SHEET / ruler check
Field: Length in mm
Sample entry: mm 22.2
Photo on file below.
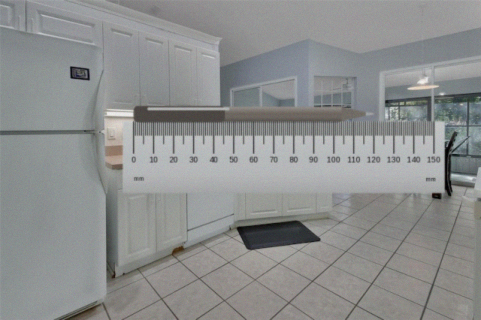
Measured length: mm 120
